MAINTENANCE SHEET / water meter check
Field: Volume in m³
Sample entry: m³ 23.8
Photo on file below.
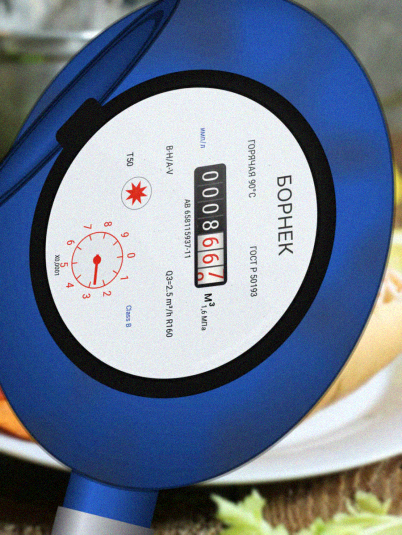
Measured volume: m³ 8.6672
